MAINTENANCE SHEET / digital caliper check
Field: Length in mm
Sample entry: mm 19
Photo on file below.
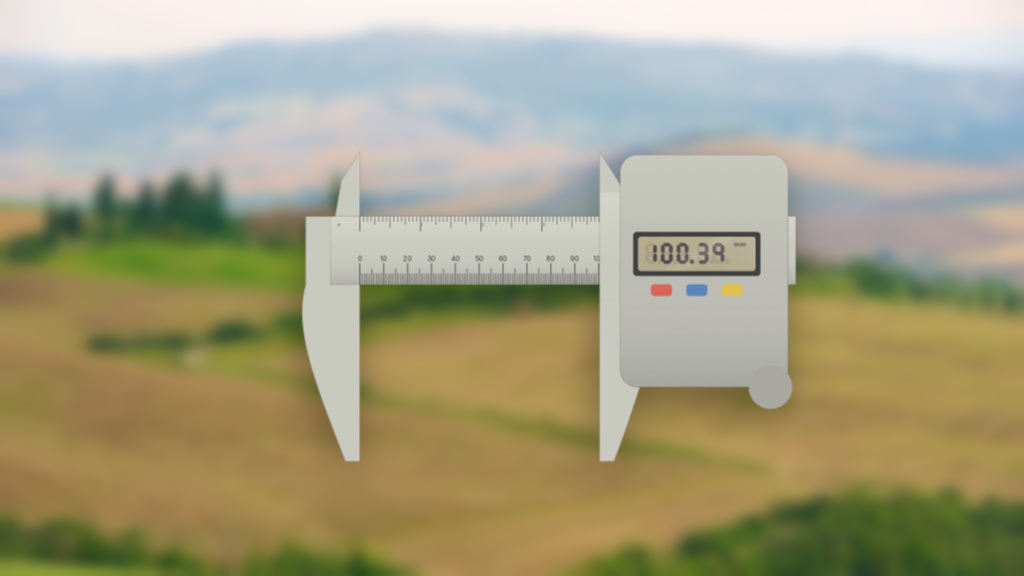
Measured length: mm 100.39
